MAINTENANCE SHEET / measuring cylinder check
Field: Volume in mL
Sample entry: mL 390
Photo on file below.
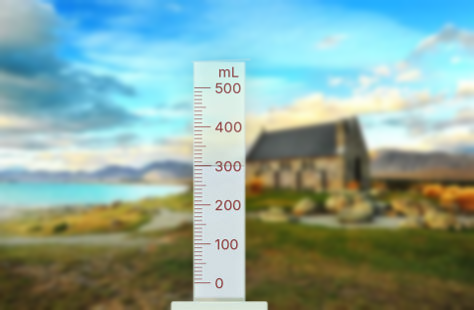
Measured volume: mL 300
